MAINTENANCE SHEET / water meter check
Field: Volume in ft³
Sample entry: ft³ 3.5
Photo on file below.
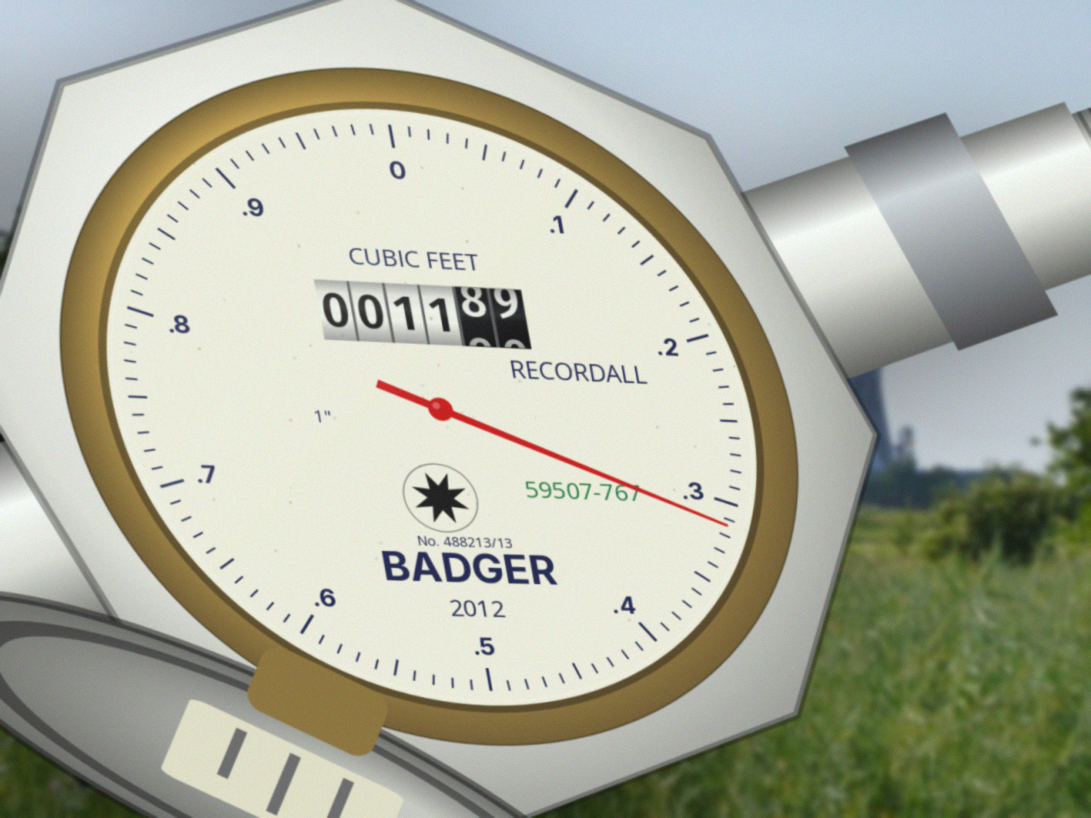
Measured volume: ft³ 1189.31
